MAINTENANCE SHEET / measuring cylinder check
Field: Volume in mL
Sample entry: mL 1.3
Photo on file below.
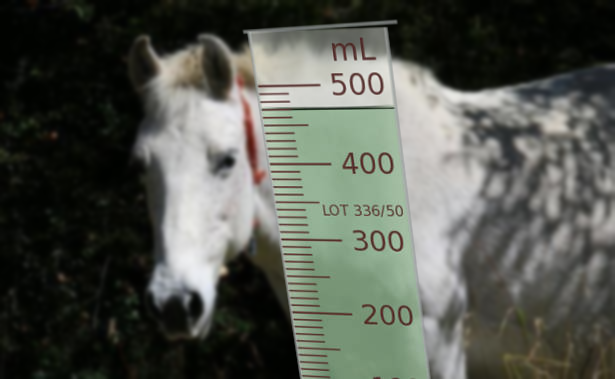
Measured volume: mL 470
